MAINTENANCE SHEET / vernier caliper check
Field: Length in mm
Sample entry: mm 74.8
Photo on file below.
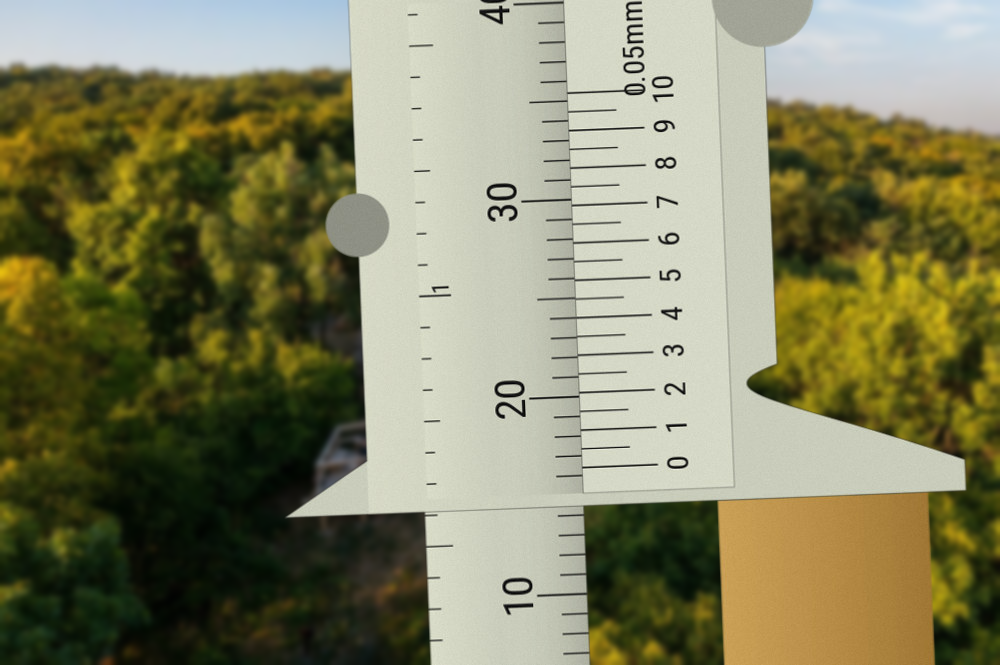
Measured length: mm 16.4
